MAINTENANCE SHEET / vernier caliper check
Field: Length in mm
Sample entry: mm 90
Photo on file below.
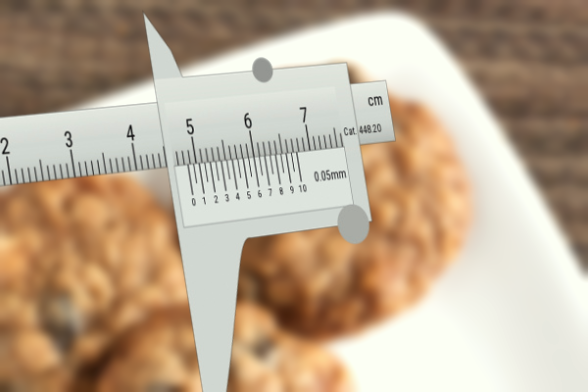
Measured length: mm 48.6
